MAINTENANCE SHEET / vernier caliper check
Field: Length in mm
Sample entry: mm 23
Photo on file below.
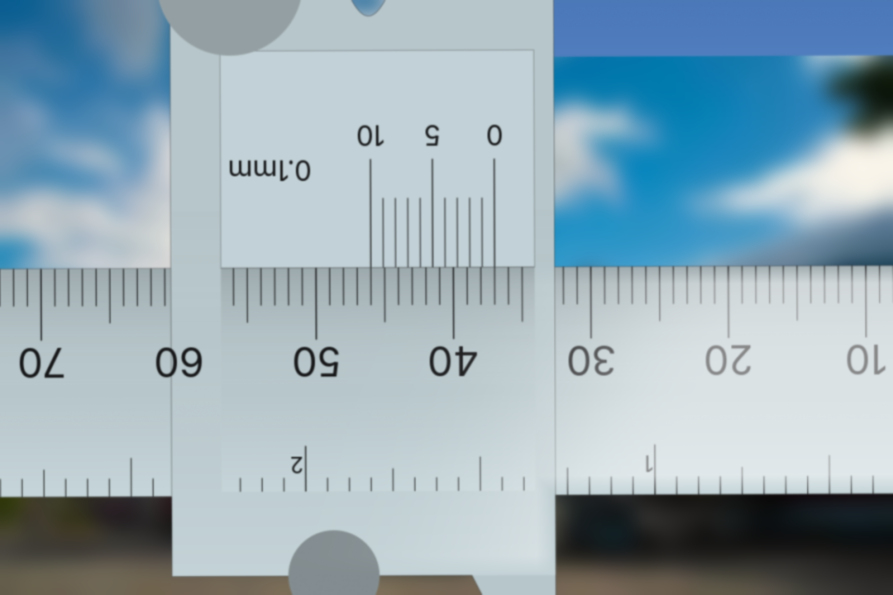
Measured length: mm 37.0
